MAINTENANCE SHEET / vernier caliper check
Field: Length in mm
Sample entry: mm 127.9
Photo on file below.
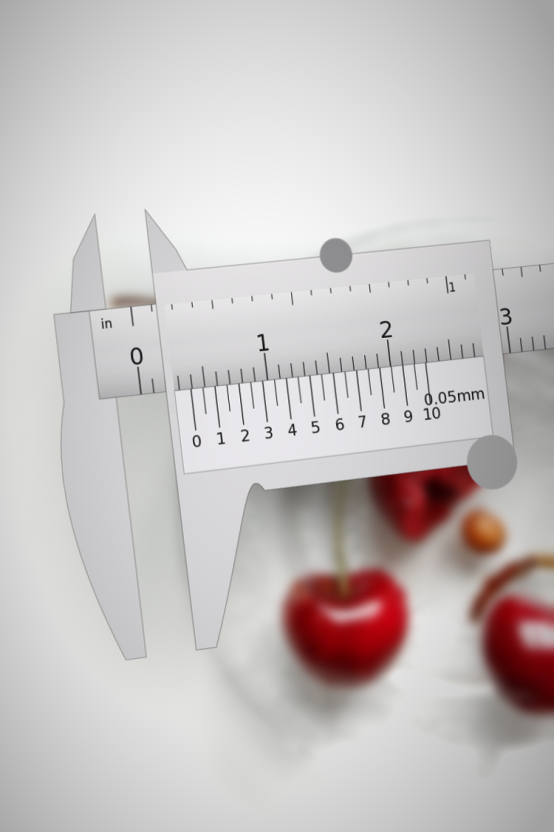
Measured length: mm 3.9
